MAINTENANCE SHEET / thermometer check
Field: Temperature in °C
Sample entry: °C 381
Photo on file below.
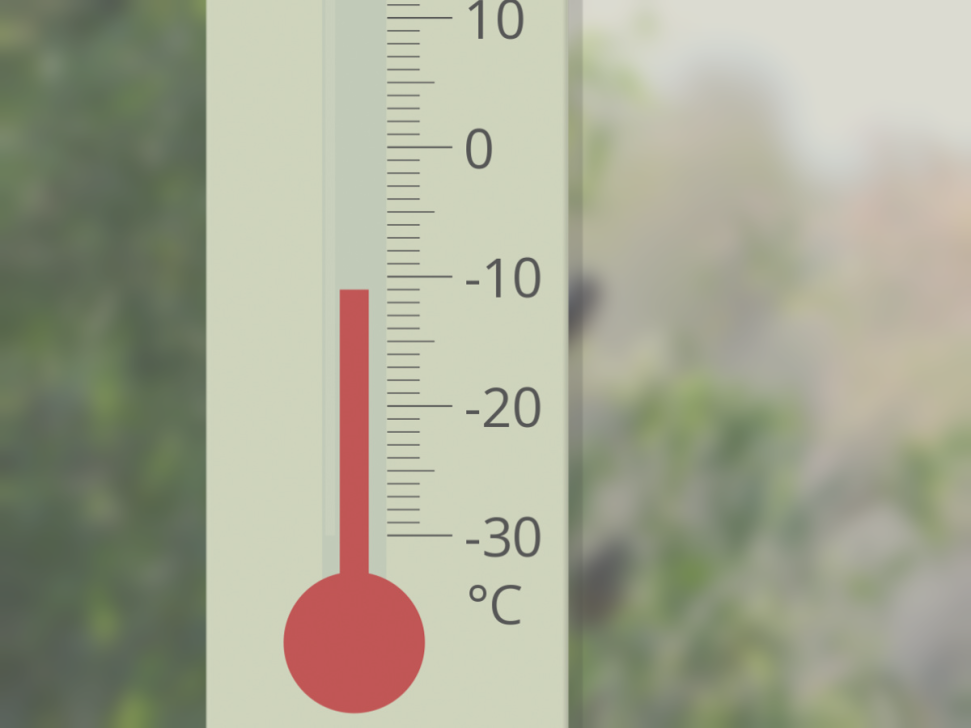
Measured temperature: °C -11
